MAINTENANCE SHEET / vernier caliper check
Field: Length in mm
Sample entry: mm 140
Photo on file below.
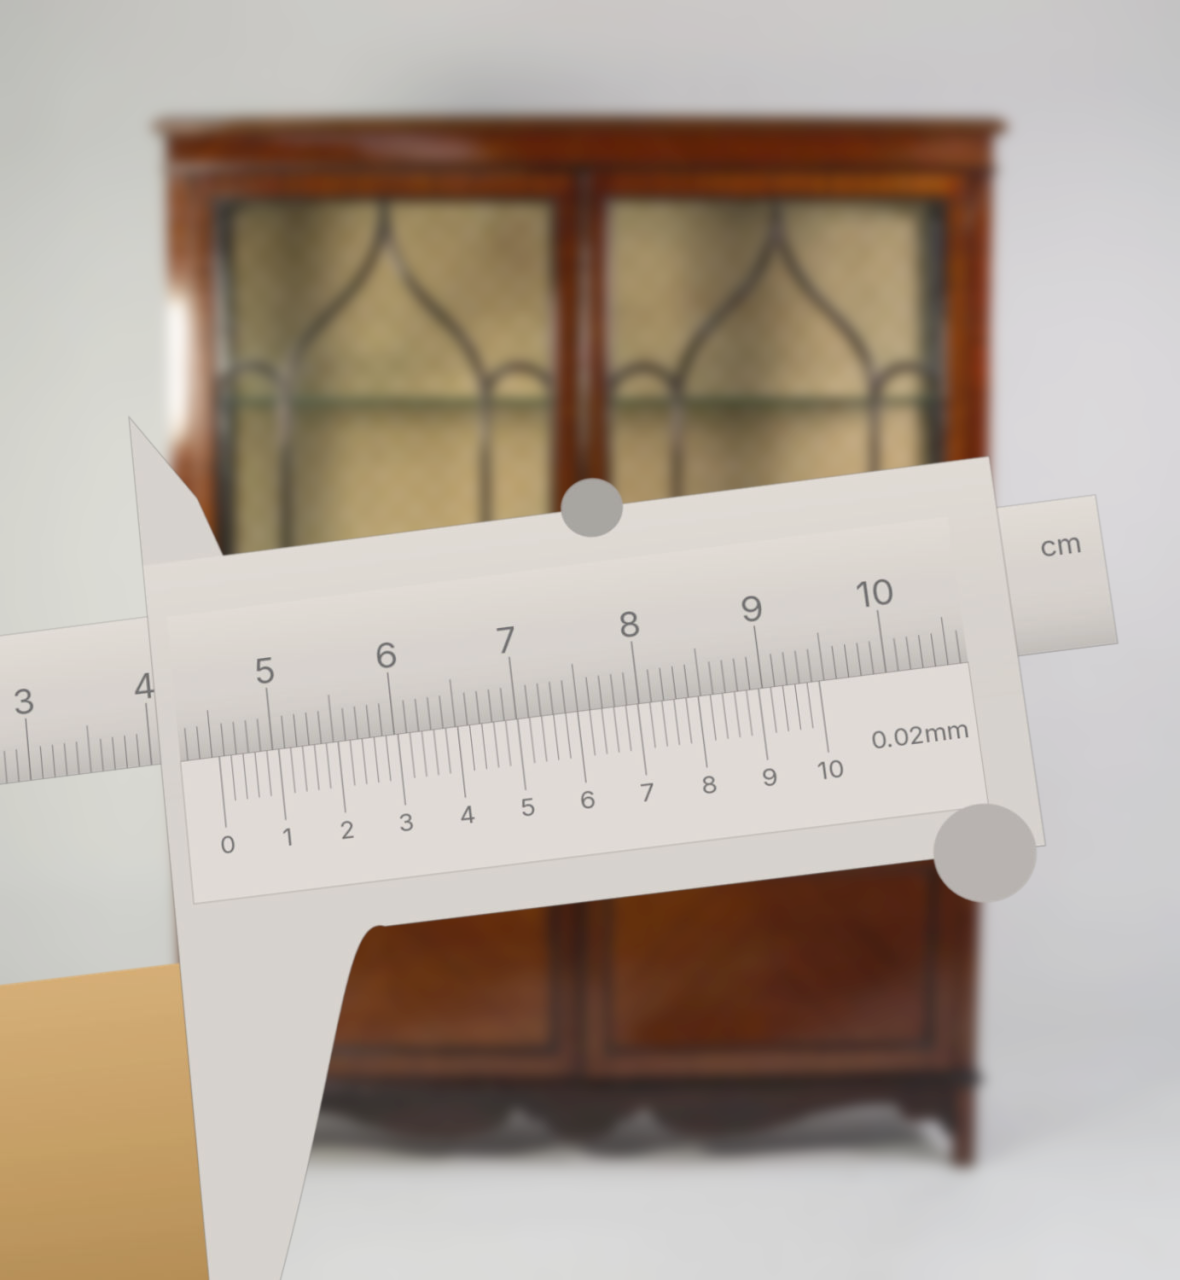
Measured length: mm 45.6
